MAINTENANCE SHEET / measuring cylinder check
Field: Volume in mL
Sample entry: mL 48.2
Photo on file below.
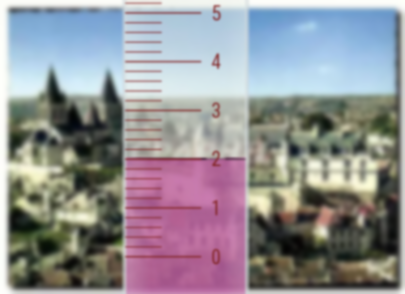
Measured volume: mL 2
